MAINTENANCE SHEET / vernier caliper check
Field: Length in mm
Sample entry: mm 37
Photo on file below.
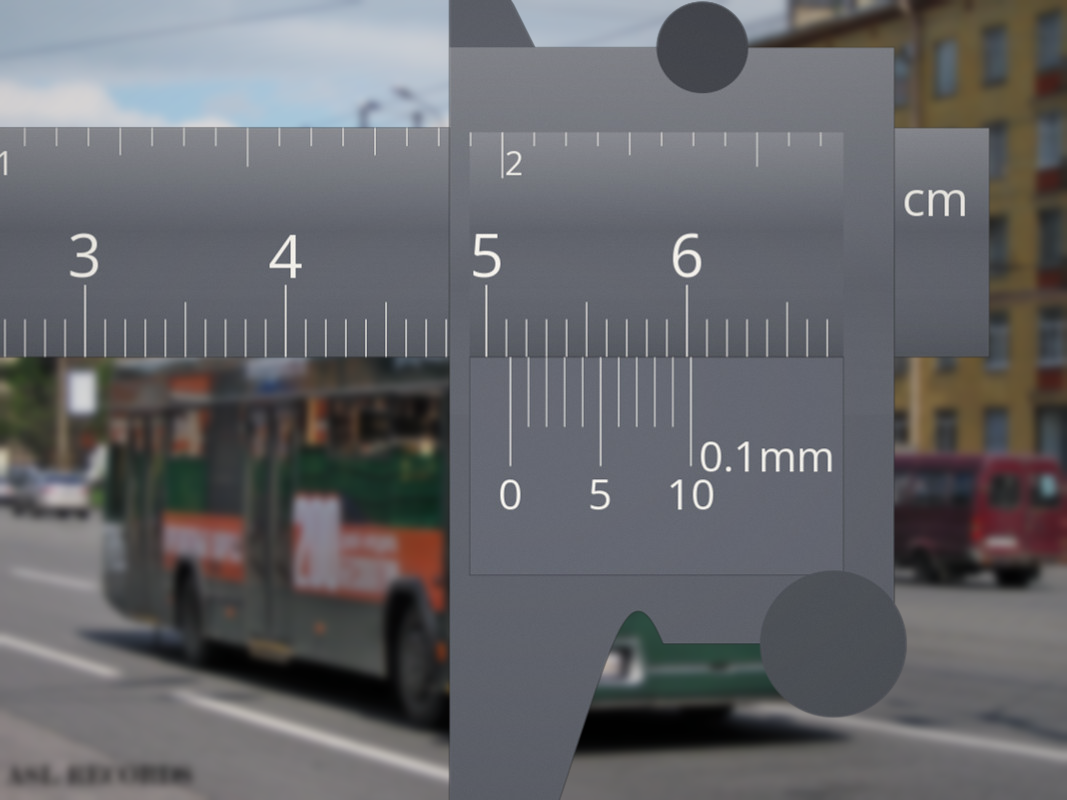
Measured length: mm 51.2
